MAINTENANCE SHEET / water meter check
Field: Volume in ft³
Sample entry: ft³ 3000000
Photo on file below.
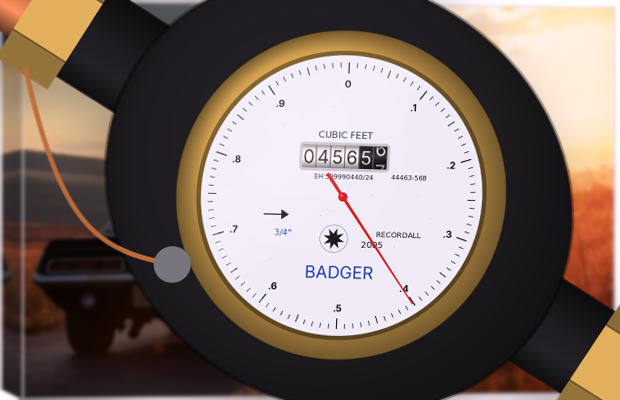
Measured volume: ft³ 45656.40
